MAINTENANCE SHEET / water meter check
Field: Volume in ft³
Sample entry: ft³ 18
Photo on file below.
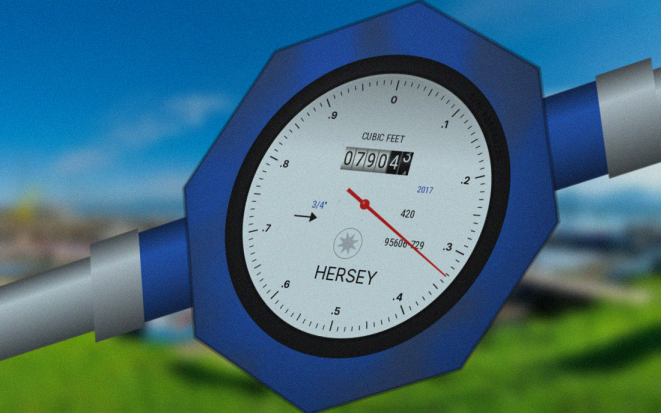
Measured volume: ft³ 79043.33
